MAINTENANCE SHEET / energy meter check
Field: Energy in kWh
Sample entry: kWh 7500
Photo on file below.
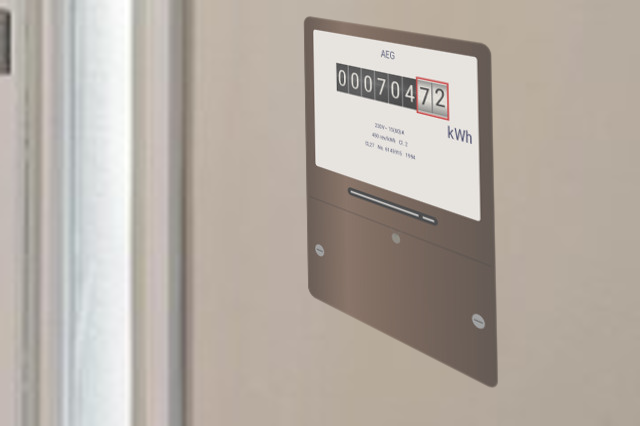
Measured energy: kWh 704.72
